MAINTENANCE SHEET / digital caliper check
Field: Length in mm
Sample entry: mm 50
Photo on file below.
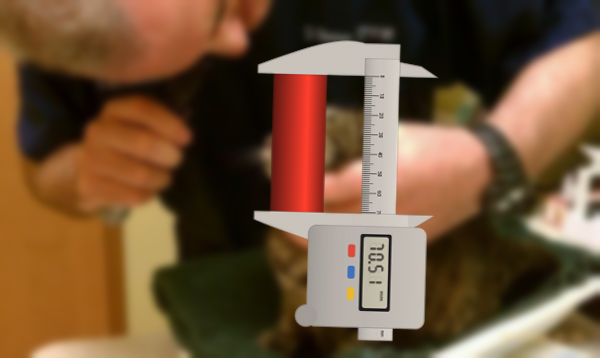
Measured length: mm 70.51
